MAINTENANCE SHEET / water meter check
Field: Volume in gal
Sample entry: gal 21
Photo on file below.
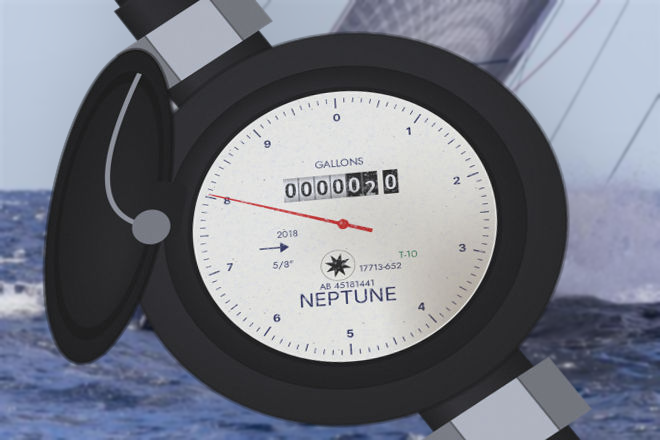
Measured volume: gal 18.0
